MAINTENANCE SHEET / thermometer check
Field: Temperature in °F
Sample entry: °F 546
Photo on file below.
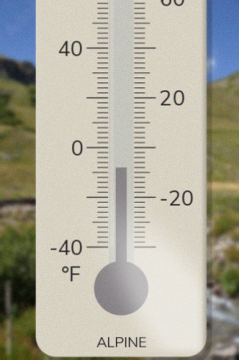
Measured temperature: °F -8
